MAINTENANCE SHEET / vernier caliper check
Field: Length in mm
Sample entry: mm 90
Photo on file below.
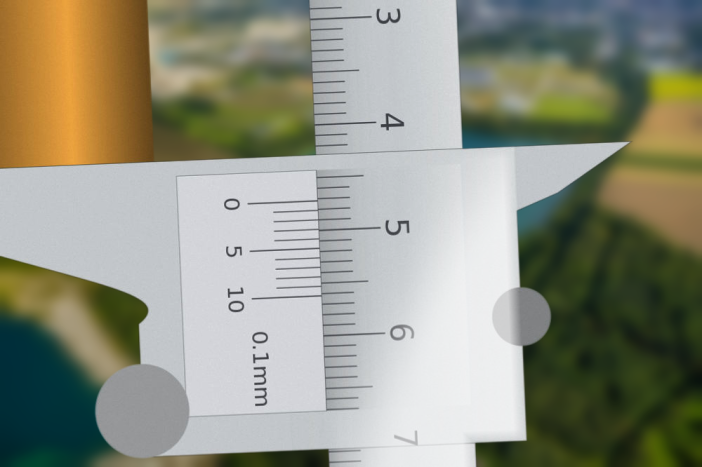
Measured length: mm 47.2
